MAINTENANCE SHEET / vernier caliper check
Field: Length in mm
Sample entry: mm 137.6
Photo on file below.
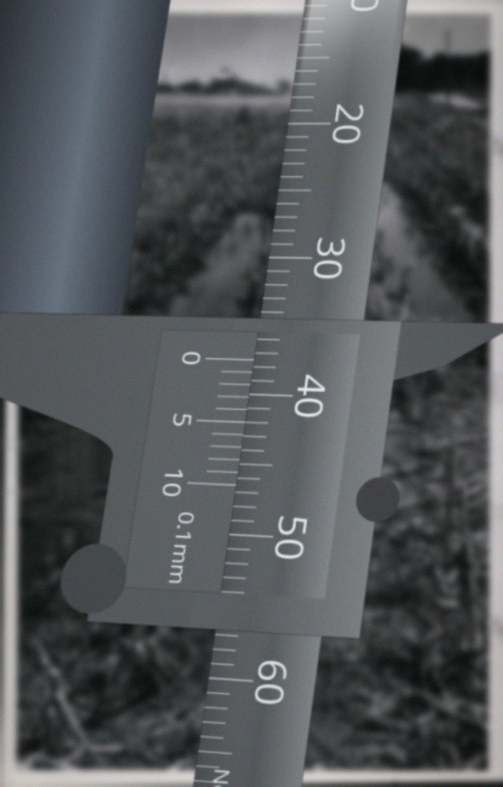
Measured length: mm 37.5
